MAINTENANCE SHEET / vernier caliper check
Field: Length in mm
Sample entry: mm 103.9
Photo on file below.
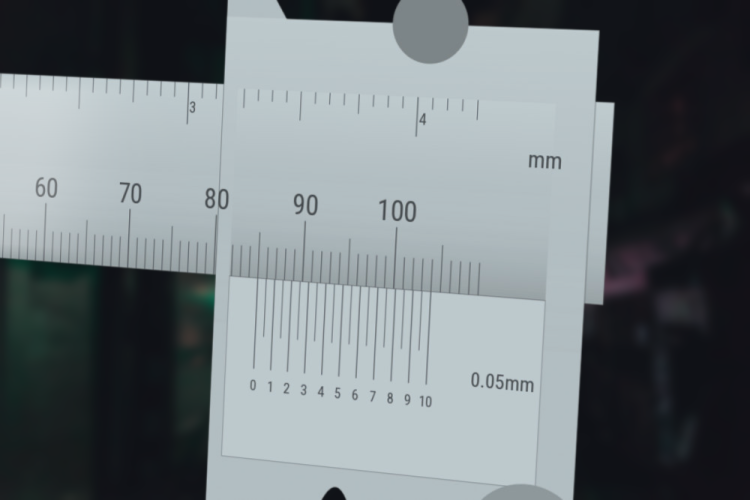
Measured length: mm 85.0
